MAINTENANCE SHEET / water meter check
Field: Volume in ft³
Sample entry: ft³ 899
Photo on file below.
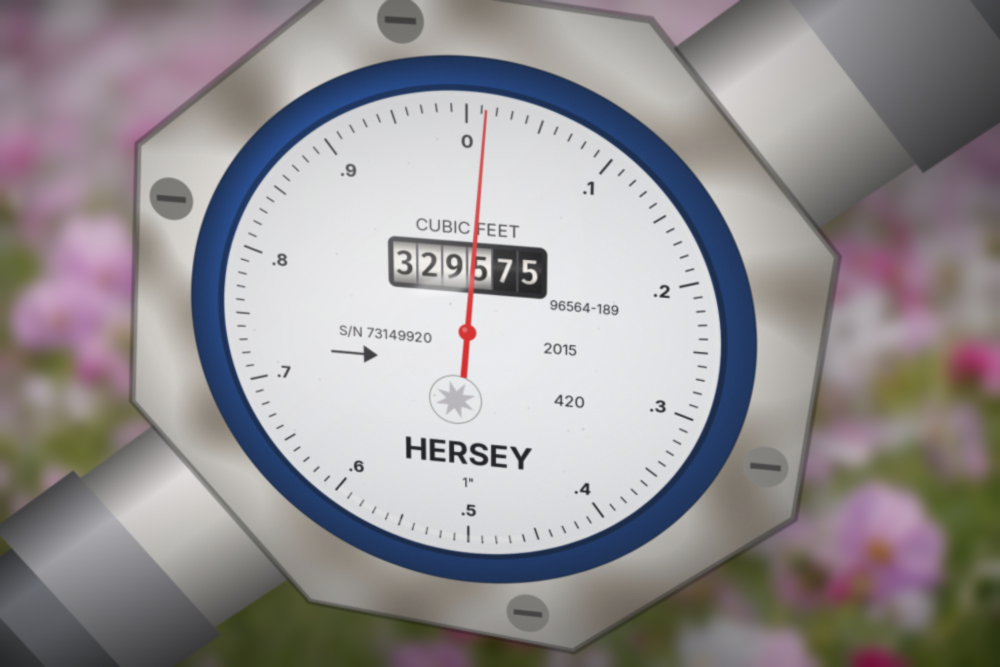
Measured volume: ft³ 329575.01
